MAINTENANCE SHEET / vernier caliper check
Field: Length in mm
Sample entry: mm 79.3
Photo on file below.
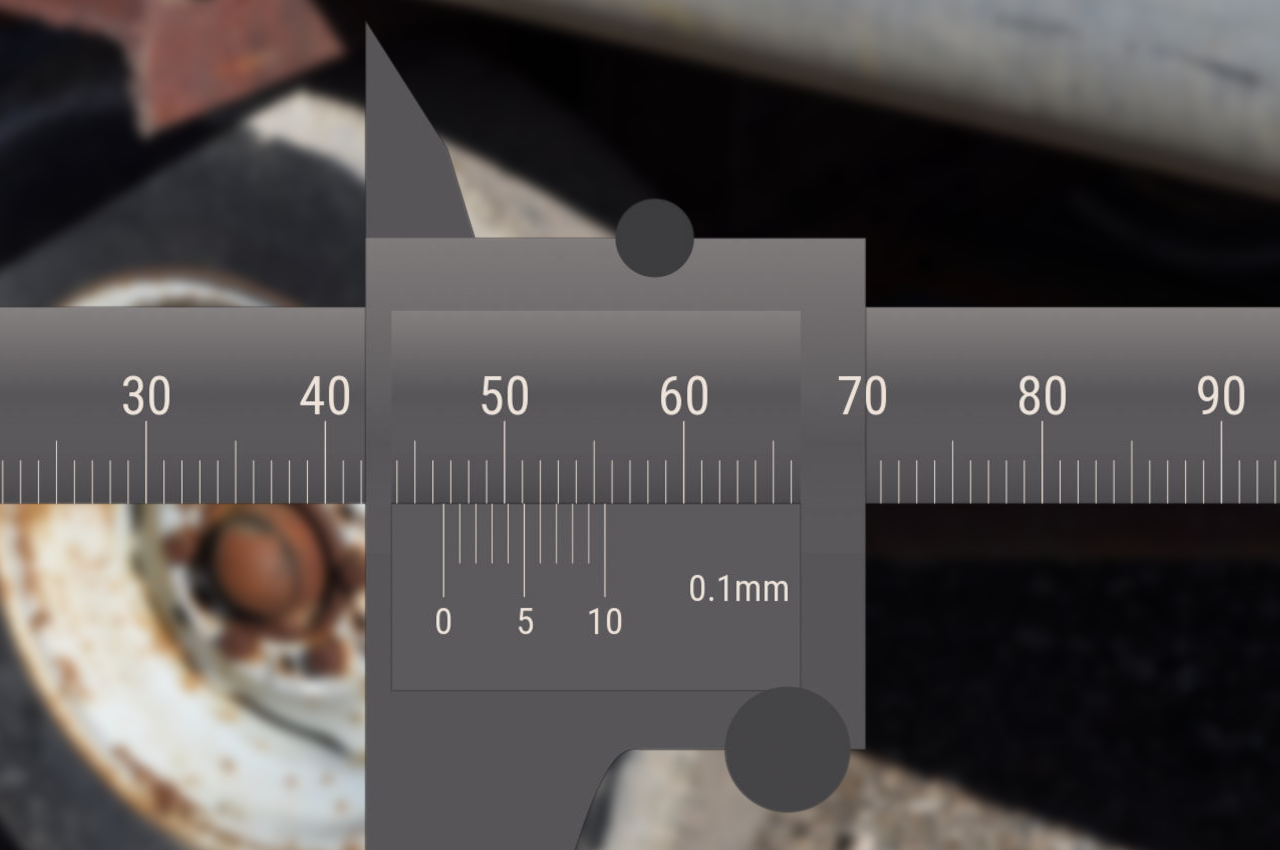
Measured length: mm 46.6
